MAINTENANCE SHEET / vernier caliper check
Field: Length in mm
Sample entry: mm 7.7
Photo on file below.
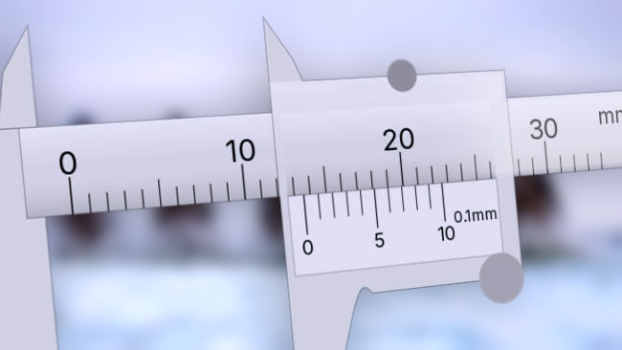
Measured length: mm 13.6
